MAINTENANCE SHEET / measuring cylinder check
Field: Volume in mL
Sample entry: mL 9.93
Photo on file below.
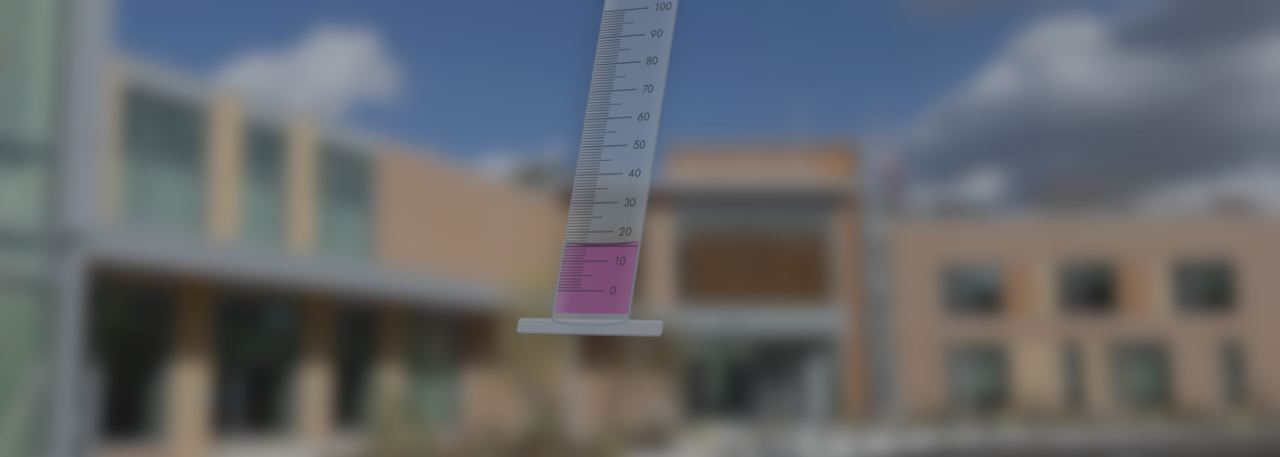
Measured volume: mL 15
